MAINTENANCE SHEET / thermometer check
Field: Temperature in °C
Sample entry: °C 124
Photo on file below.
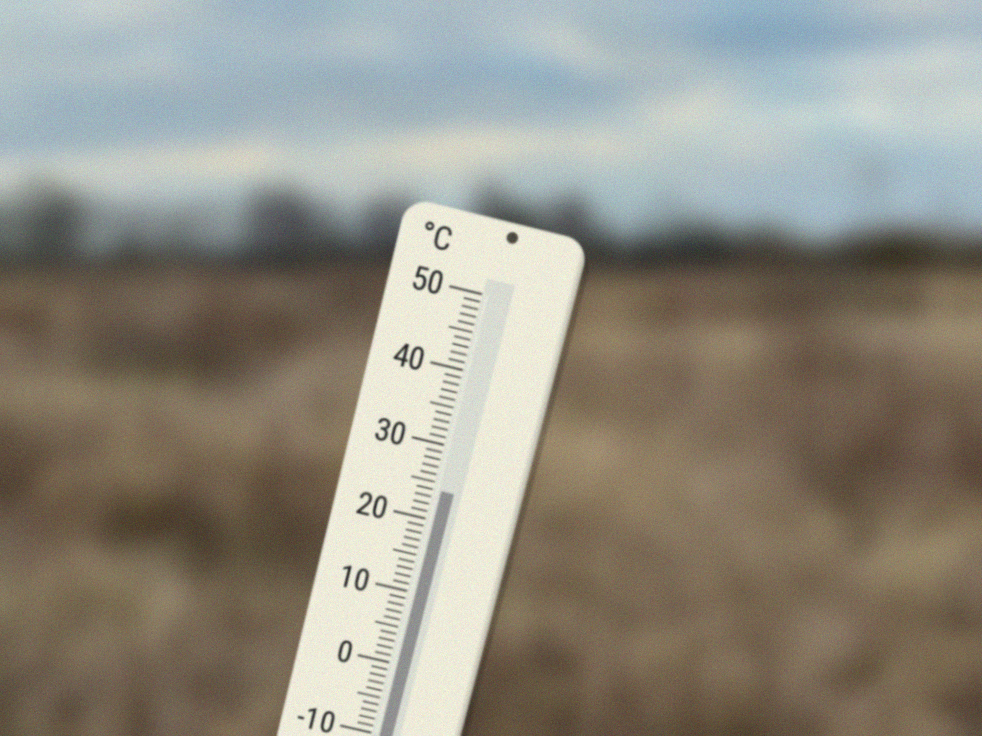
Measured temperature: °C 24
